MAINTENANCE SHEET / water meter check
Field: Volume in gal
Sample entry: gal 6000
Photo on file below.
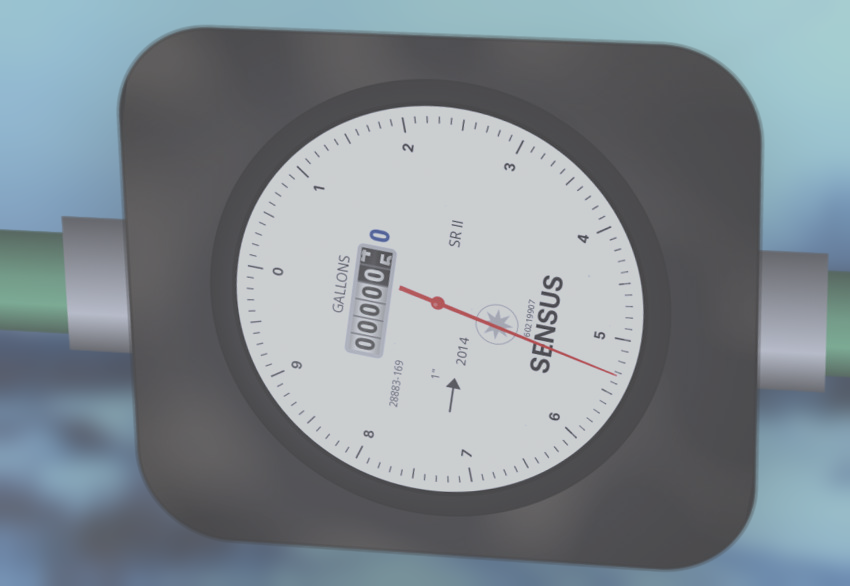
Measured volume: gal 45.3
